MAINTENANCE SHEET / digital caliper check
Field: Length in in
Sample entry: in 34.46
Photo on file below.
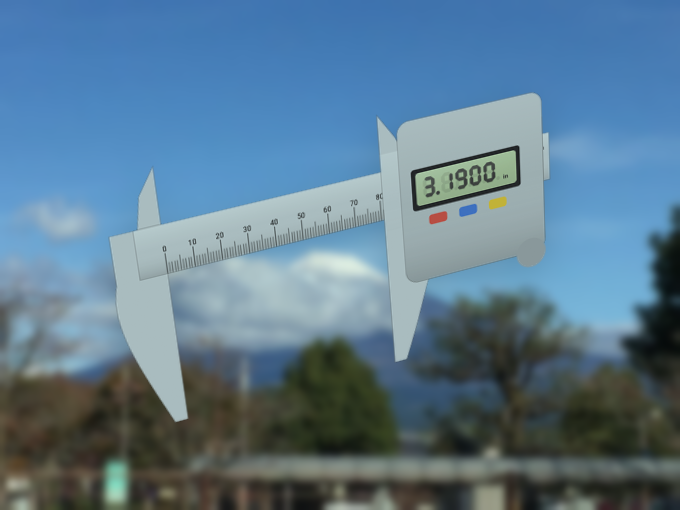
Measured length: in 3.1900
